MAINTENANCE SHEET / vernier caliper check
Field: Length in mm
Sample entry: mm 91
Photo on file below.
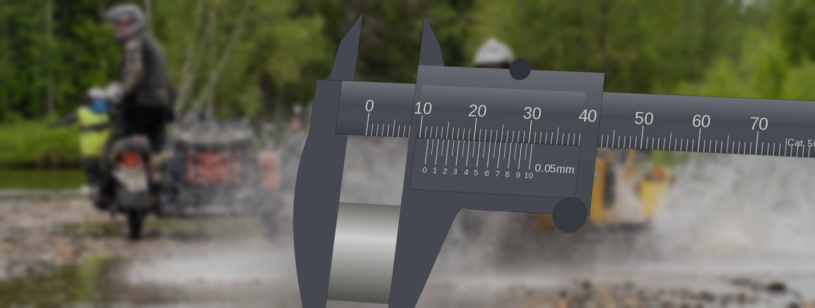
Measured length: mm 11.6
